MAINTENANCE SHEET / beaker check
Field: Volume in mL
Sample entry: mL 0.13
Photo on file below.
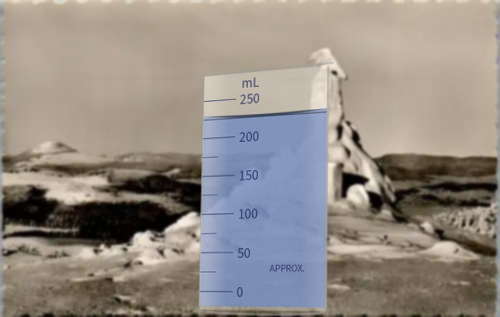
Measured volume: mL 225
